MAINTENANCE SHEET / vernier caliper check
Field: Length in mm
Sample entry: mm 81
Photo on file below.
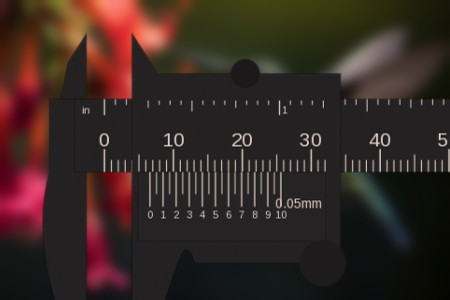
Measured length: mm 6.6
